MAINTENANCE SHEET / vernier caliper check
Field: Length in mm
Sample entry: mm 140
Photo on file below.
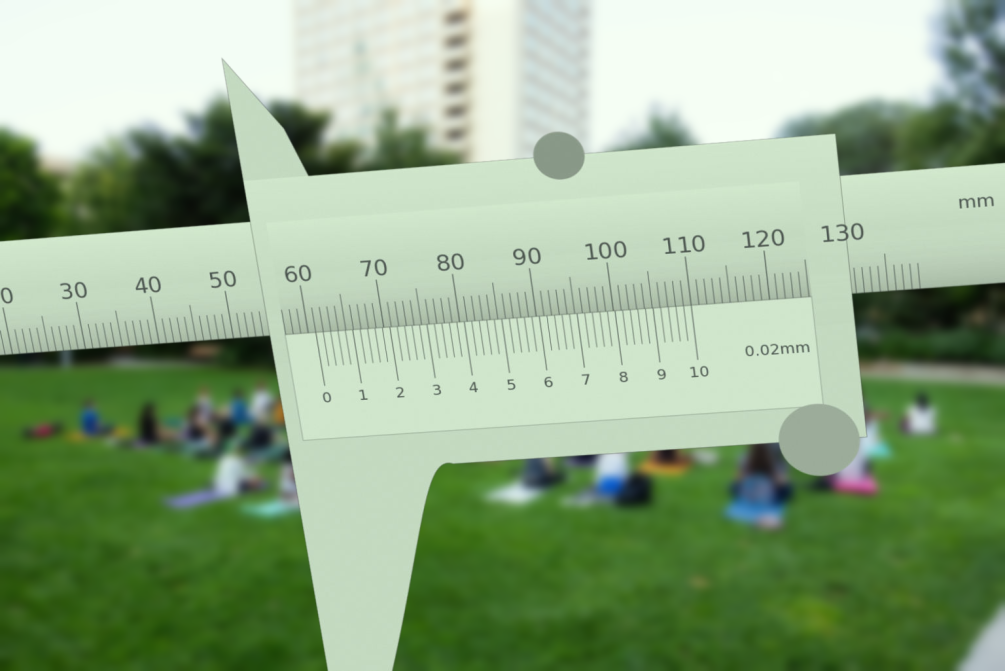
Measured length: mm 61.0
